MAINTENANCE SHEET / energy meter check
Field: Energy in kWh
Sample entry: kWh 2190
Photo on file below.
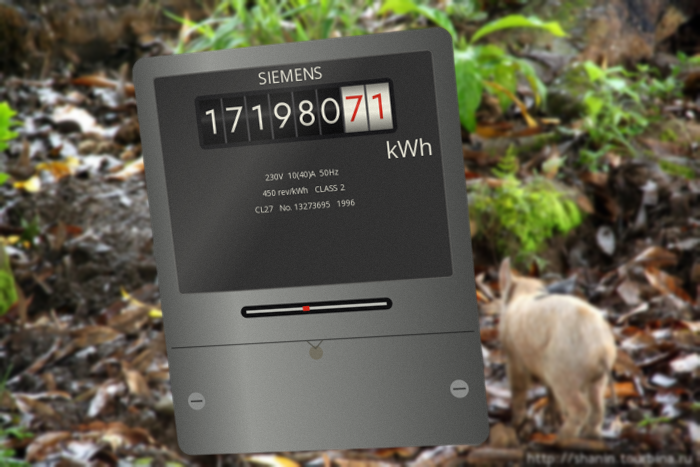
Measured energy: kWh 171980.71
